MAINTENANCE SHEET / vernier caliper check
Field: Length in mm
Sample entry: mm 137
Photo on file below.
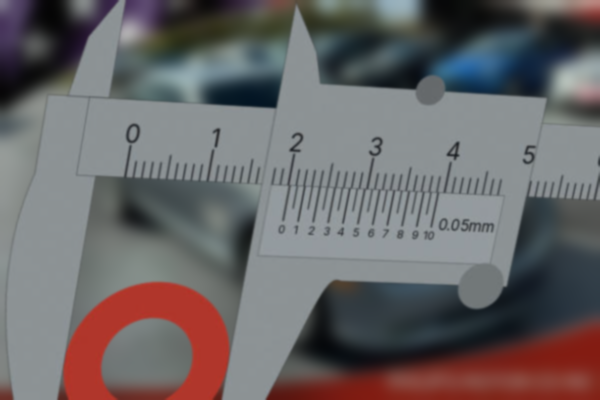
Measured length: mm 20.2
